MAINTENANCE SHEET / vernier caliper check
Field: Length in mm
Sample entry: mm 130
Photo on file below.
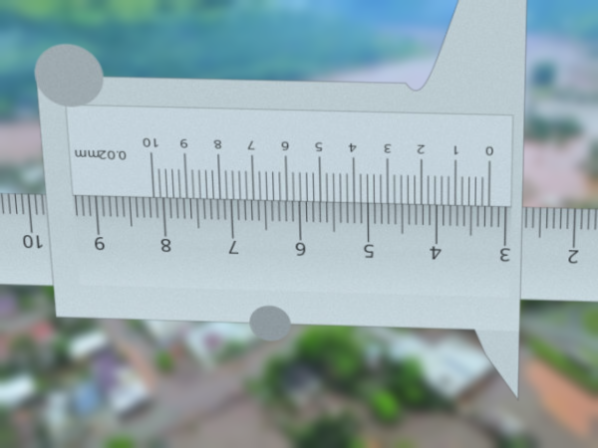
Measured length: mm 32.4
